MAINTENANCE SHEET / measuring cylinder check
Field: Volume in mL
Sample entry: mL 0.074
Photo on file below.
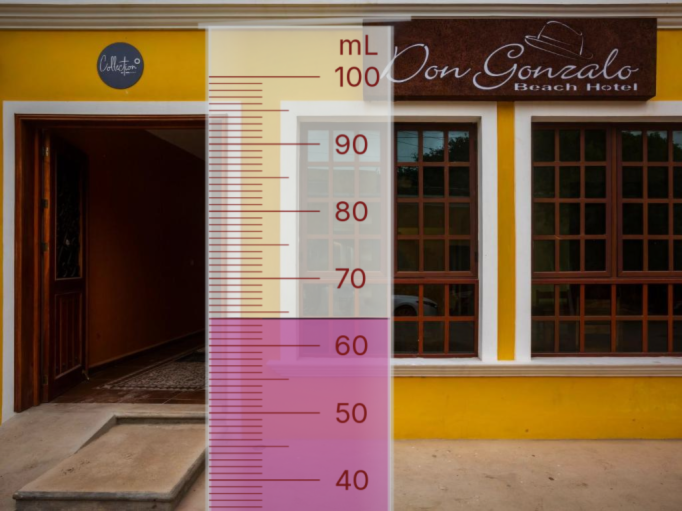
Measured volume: mL 64
